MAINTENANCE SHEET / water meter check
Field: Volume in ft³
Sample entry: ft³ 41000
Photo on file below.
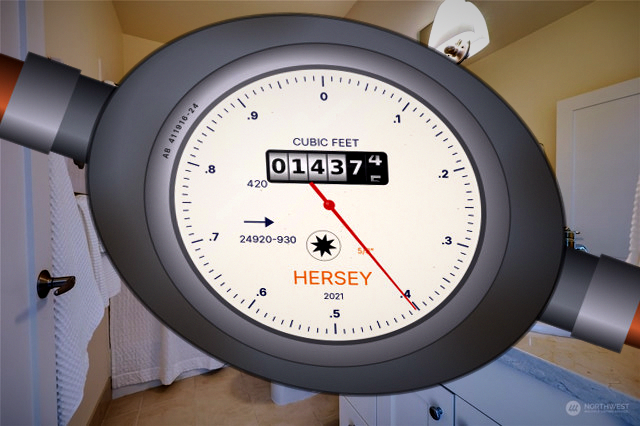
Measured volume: ft³ 14374.40
